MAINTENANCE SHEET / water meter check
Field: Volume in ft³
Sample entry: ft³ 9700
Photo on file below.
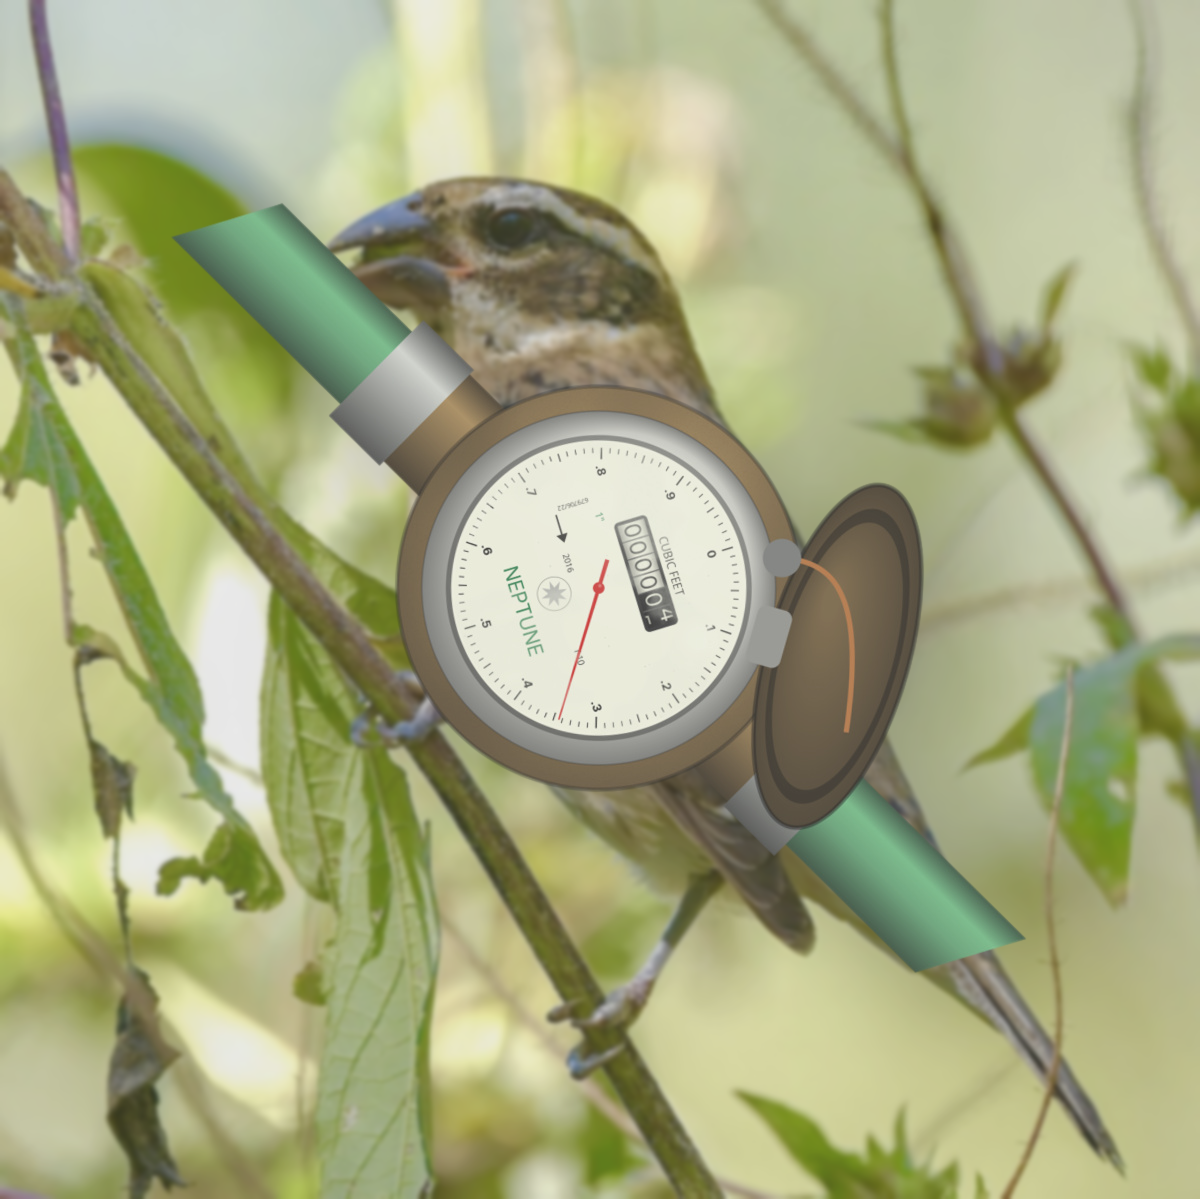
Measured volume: ft³ 4.34
